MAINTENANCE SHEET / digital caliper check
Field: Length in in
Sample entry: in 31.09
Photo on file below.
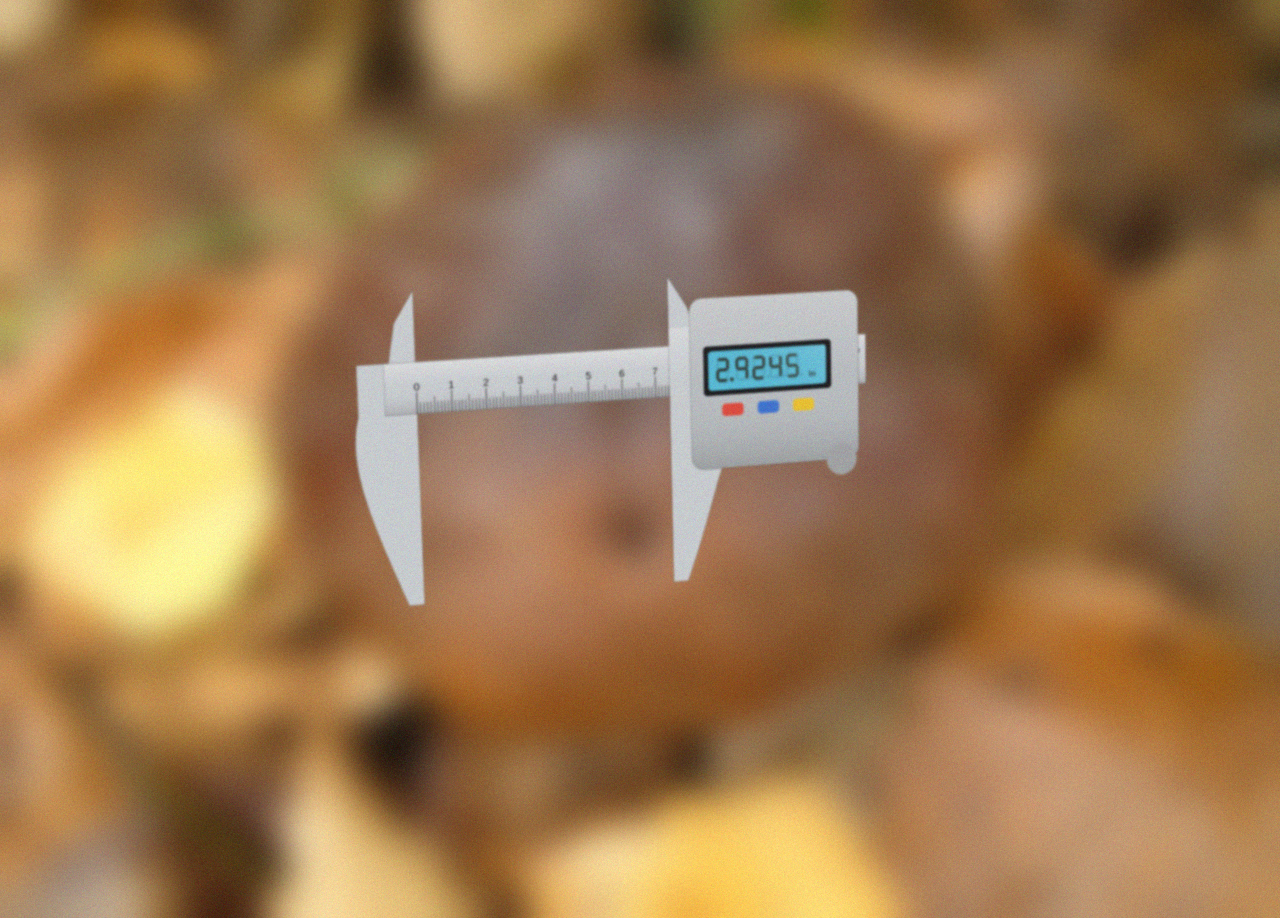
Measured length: in 2.9245
